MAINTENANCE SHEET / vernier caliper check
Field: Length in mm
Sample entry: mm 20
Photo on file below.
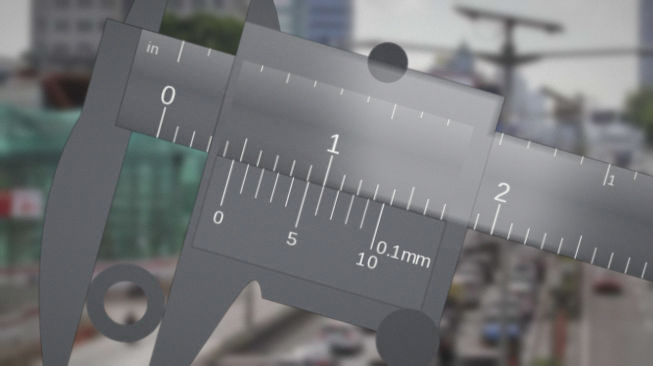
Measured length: mm 4.6
